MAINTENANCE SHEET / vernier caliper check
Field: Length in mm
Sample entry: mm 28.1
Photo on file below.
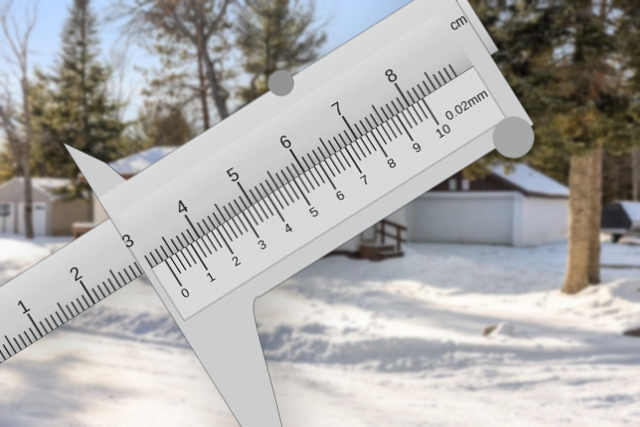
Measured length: mm 33.4
